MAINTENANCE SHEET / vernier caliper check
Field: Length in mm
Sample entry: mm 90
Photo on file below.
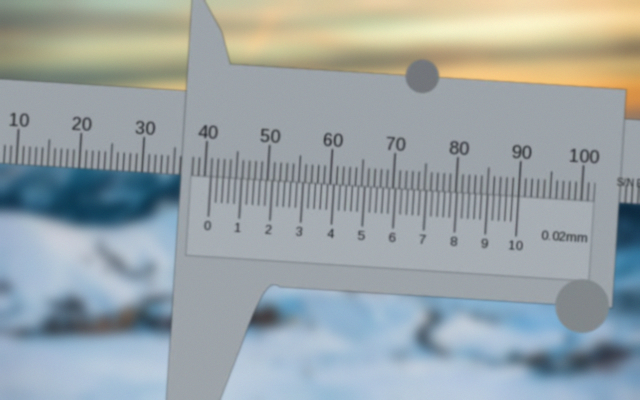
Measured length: mm 41.0
